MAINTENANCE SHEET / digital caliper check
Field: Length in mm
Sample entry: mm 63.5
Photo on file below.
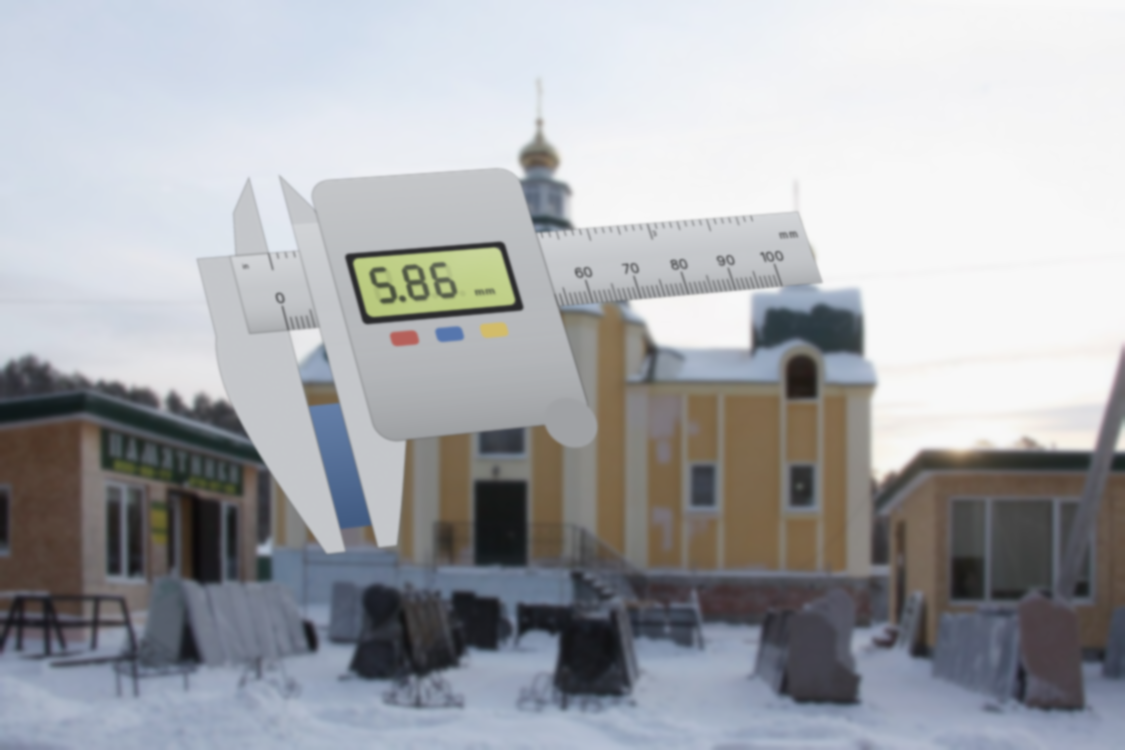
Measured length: mm 5.86
